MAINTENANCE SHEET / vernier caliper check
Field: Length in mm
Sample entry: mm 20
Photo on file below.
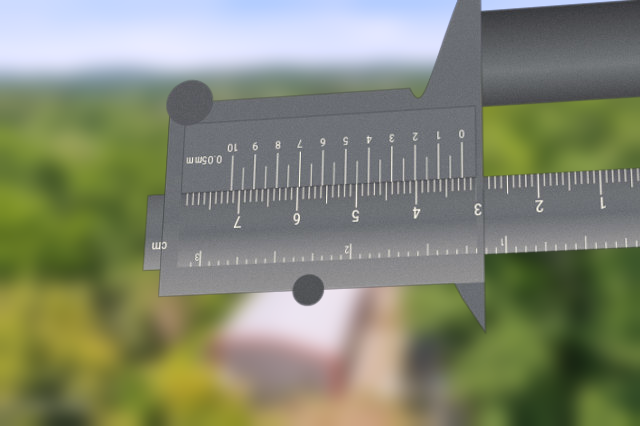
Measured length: mm 32.4
